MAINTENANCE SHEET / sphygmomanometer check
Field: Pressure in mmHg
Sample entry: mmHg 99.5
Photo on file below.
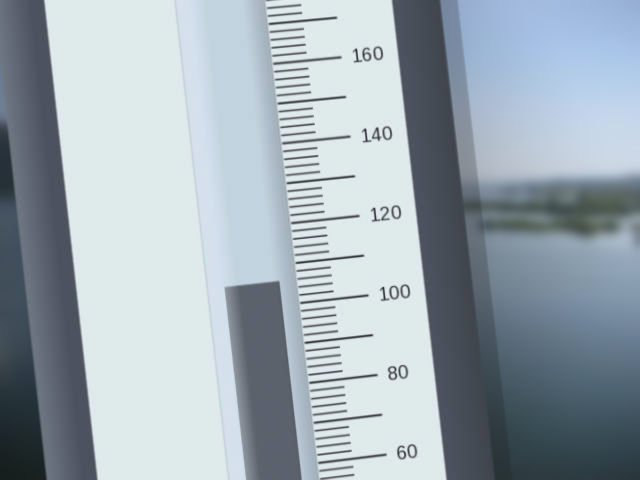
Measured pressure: mmHg 106
